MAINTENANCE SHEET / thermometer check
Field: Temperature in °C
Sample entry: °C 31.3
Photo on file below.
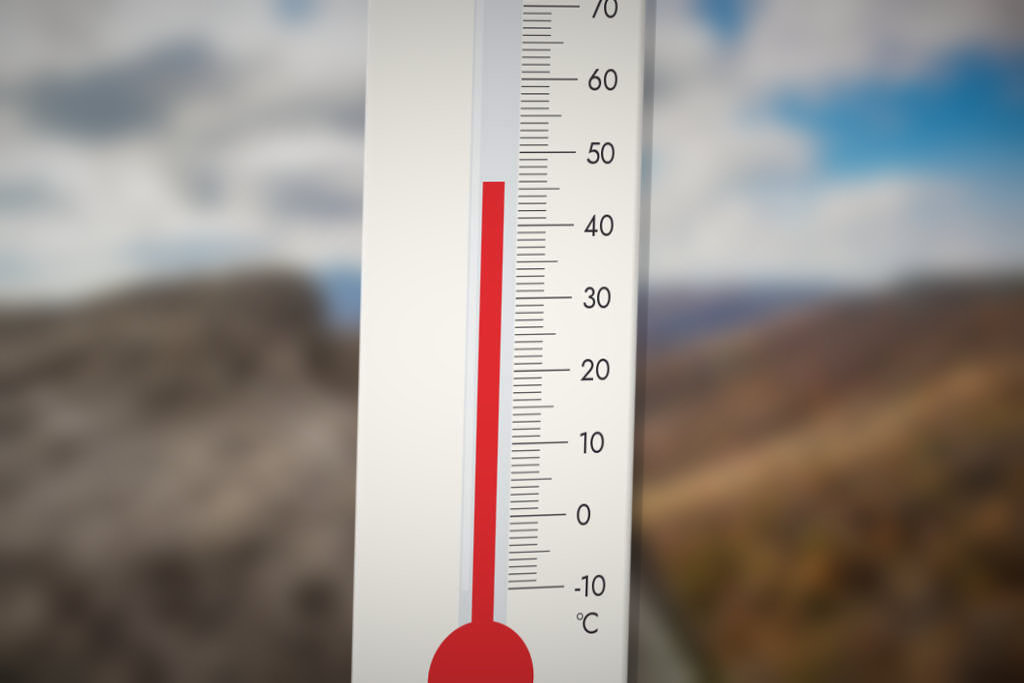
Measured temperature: °C 46
